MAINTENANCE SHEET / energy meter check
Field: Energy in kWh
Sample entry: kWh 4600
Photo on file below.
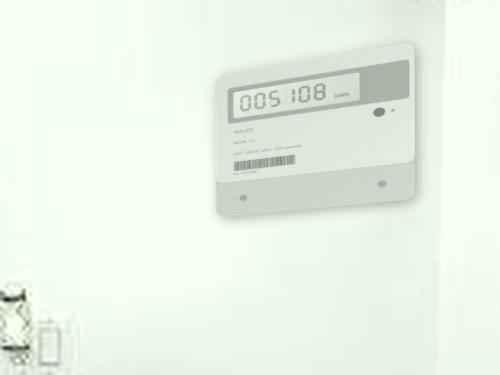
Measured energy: kWh 5108
